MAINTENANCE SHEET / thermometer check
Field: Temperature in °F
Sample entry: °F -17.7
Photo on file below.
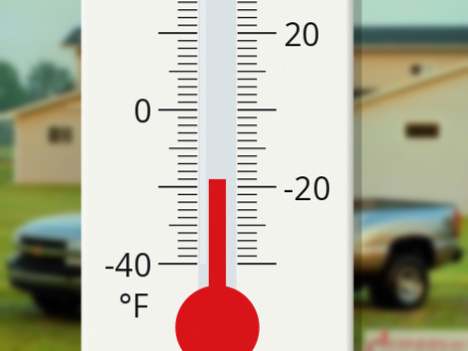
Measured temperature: °F -18
